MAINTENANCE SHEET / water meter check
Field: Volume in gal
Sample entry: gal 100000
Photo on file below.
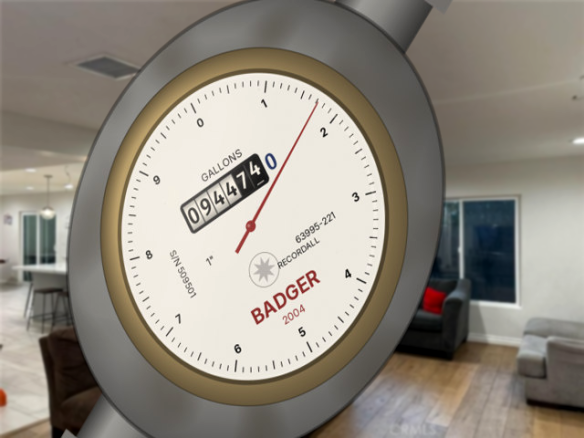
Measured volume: gal 944741.7
